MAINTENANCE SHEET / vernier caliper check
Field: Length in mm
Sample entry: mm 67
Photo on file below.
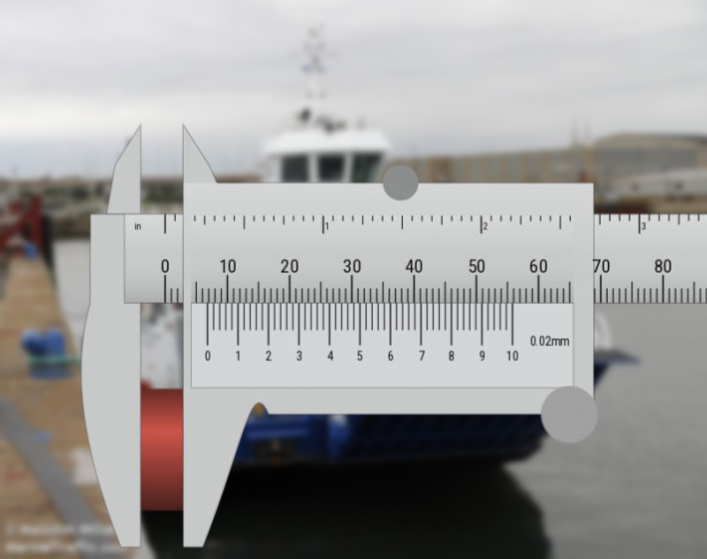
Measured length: mm 6.8
